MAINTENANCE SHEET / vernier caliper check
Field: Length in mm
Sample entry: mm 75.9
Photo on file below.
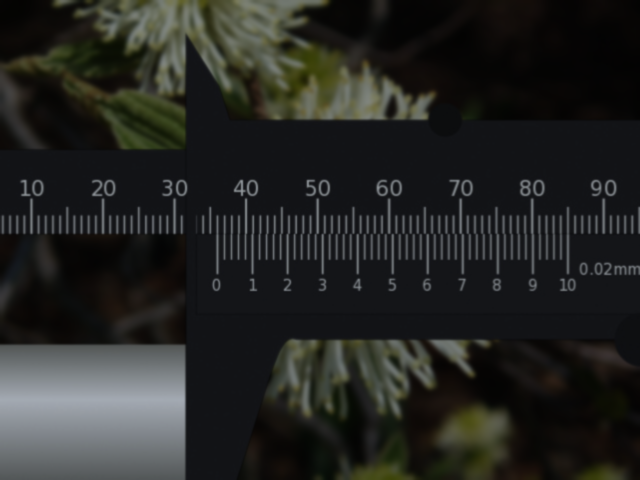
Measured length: mm 36.0
